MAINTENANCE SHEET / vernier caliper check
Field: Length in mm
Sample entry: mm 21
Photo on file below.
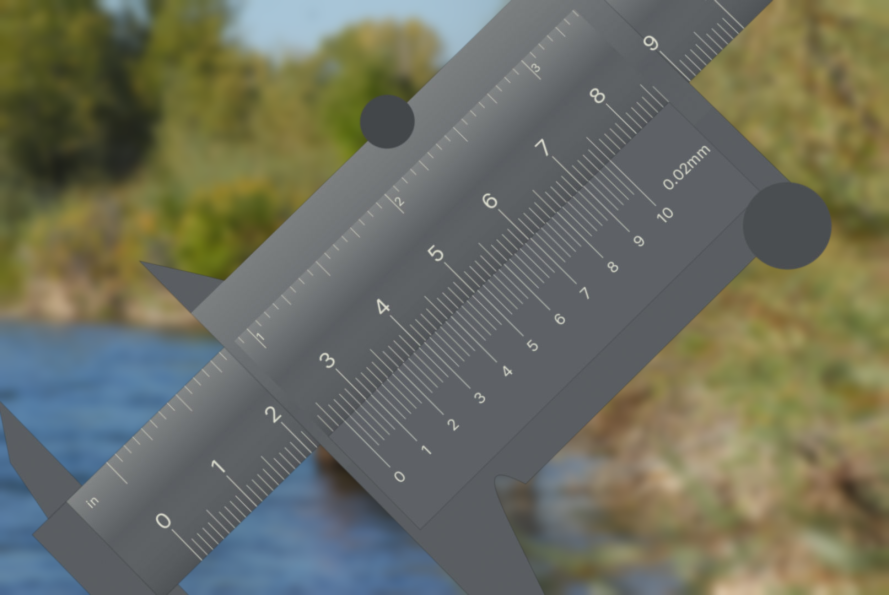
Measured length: mm 26.0
